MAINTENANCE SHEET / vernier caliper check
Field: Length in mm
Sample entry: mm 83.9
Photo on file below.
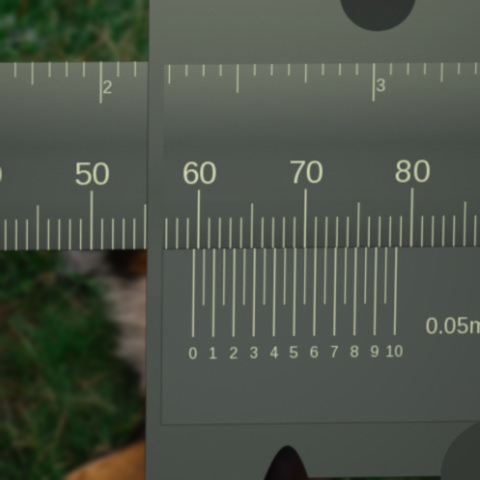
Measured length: mm 59.6
